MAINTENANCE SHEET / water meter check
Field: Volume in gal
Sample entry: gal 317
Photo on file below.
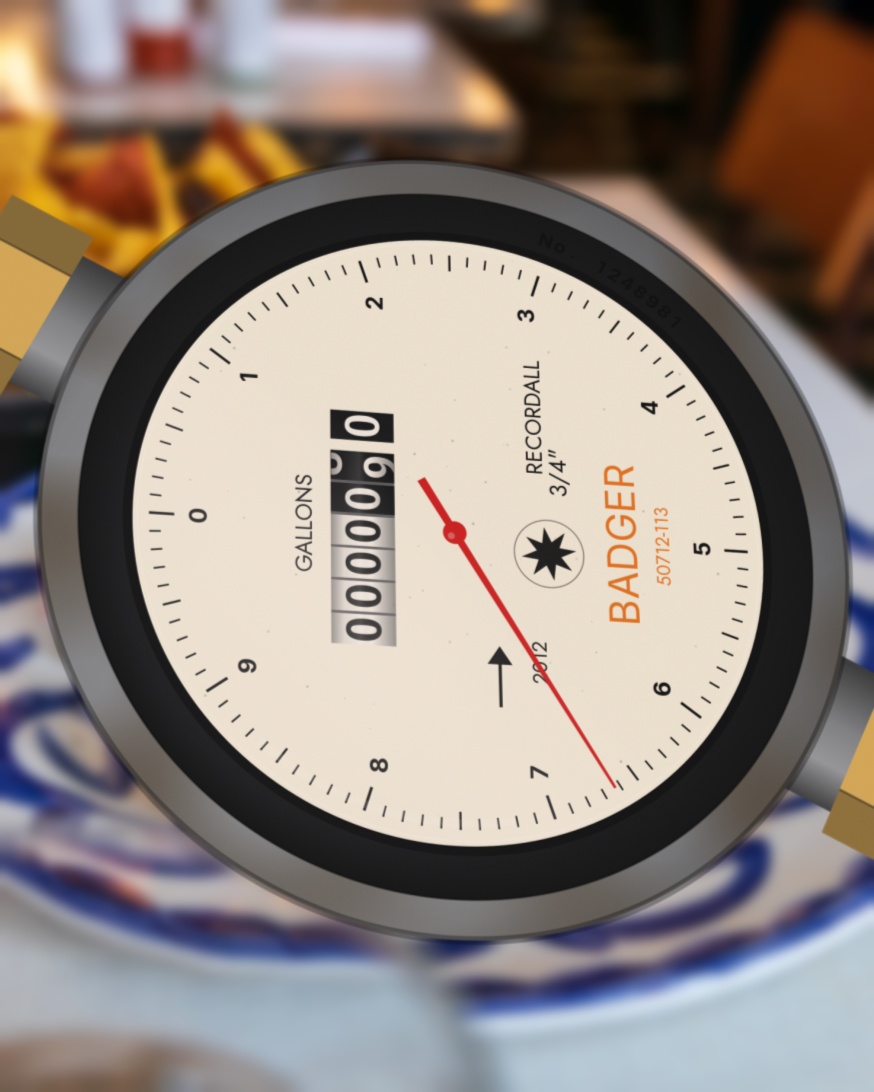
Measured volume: gal 86.6
